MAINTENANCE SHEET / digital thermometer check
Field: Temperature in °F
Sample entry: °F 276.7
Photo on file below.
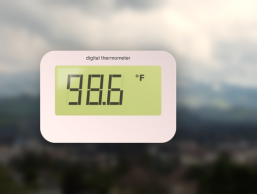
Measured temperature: °F 98.6
